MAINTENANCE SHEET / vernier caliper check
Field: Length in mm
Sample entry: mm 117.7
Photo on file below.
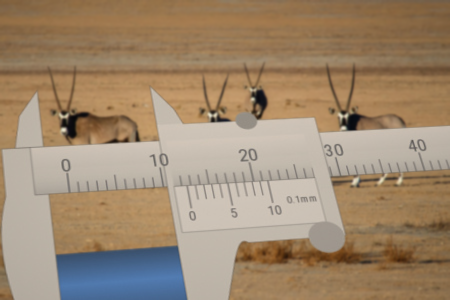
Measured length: mm 12.6
